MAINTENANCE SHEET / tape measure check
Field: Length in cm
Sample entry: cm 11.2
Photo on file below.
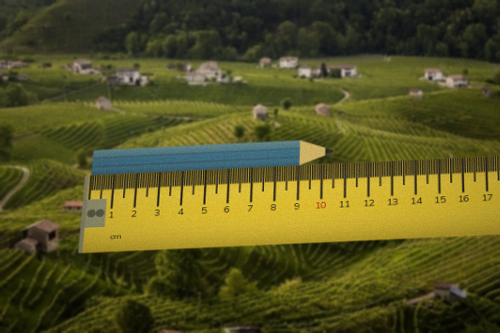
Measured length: cm 10.5
